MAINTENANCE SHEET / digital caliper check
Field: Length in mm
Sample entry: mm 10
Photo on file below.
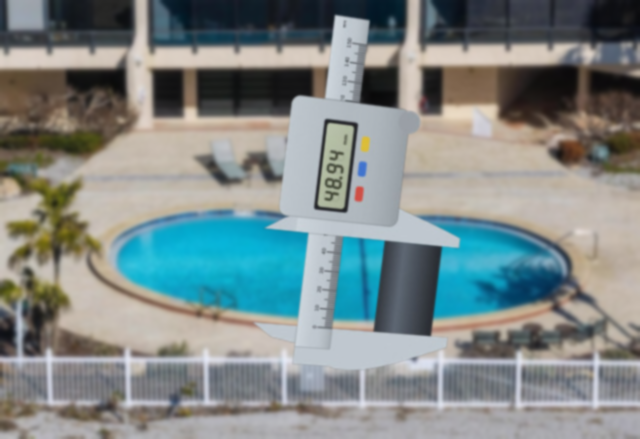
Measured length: mm 48.94
